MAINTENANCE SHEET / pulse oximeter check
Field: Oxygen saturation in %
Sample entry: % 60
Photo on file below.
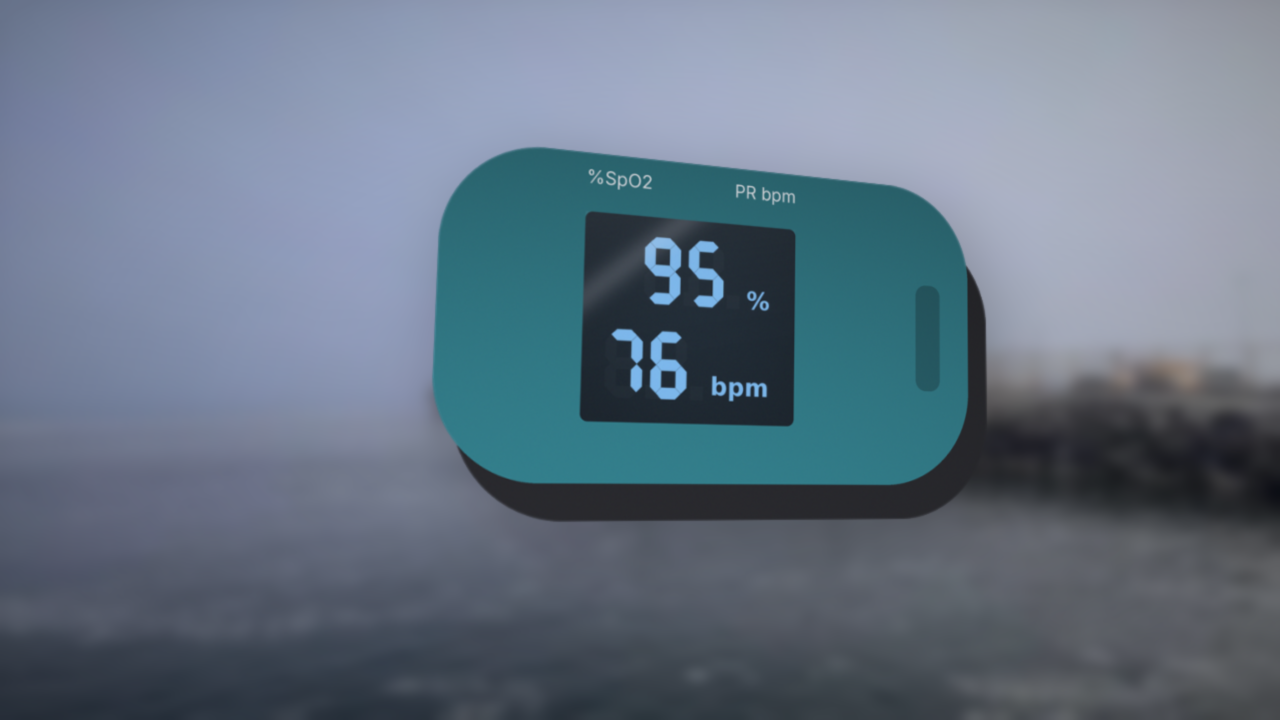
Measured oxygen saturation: % 95
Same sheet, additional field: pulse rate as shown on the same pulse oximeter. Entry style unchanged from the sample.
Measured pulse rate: bpm 76
